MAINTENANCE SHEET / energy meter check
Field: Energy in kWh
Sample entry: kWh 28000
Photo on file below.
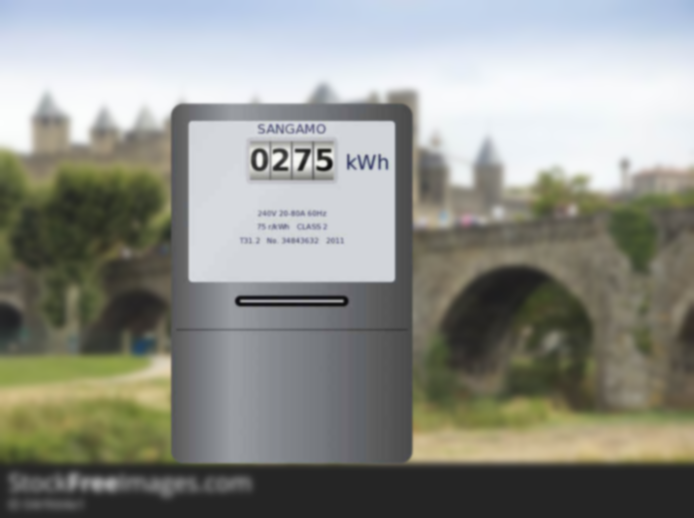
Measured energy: kWh 275
